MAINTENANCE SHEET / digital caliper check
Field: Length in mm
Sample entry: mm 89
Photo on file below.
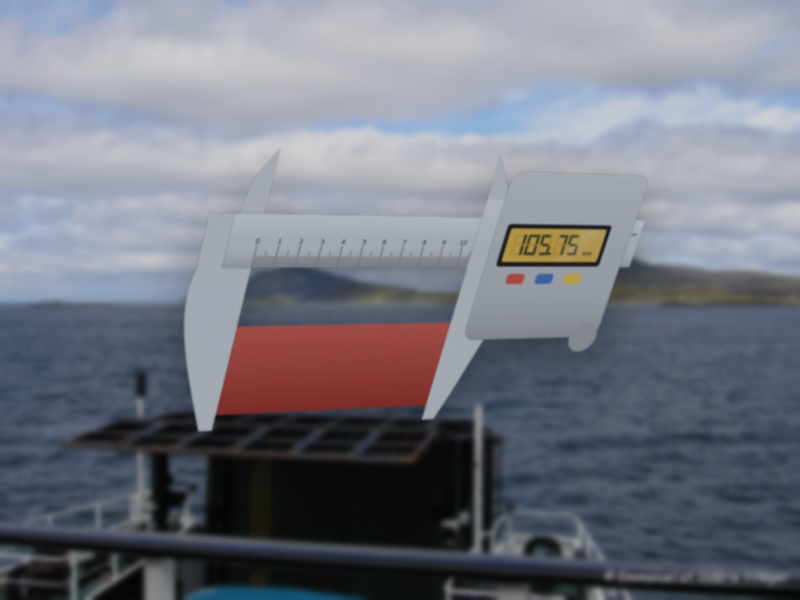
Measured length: mm 105.75
